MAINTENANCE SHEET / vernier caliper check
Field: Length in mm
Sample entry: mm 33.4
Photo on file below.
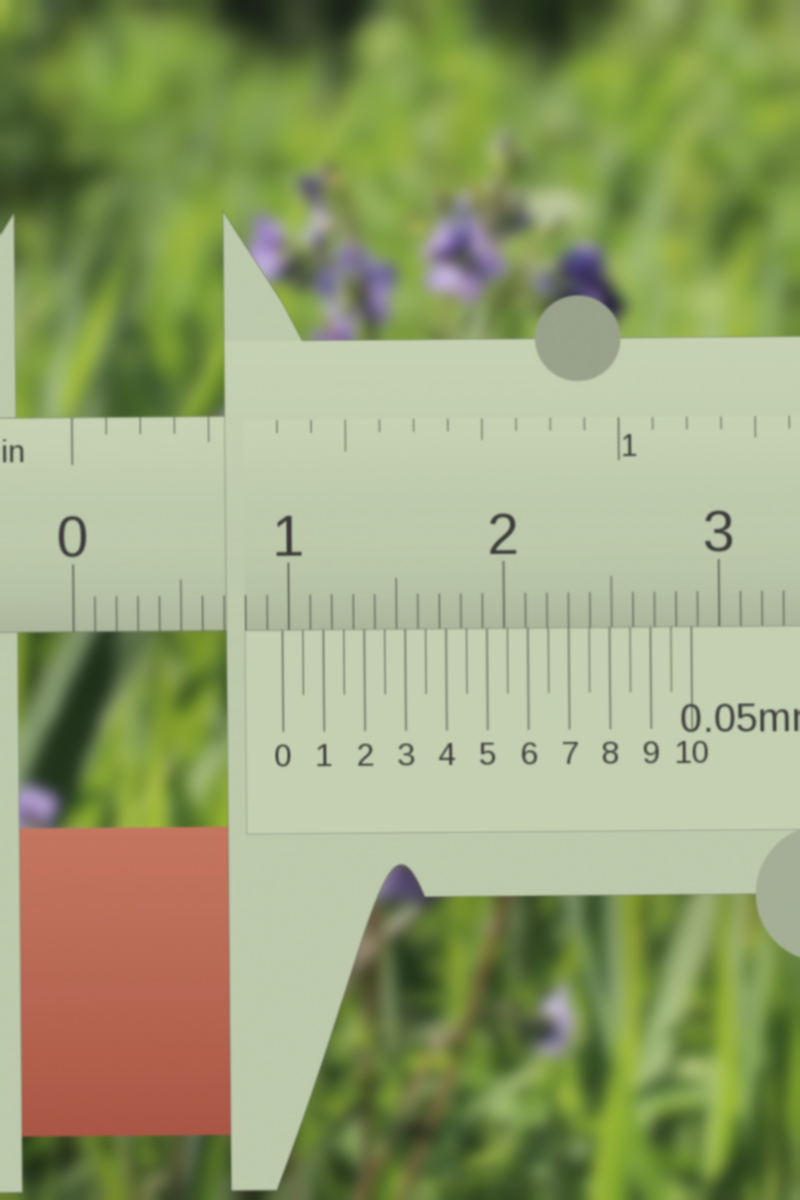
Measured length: mm 9.7
